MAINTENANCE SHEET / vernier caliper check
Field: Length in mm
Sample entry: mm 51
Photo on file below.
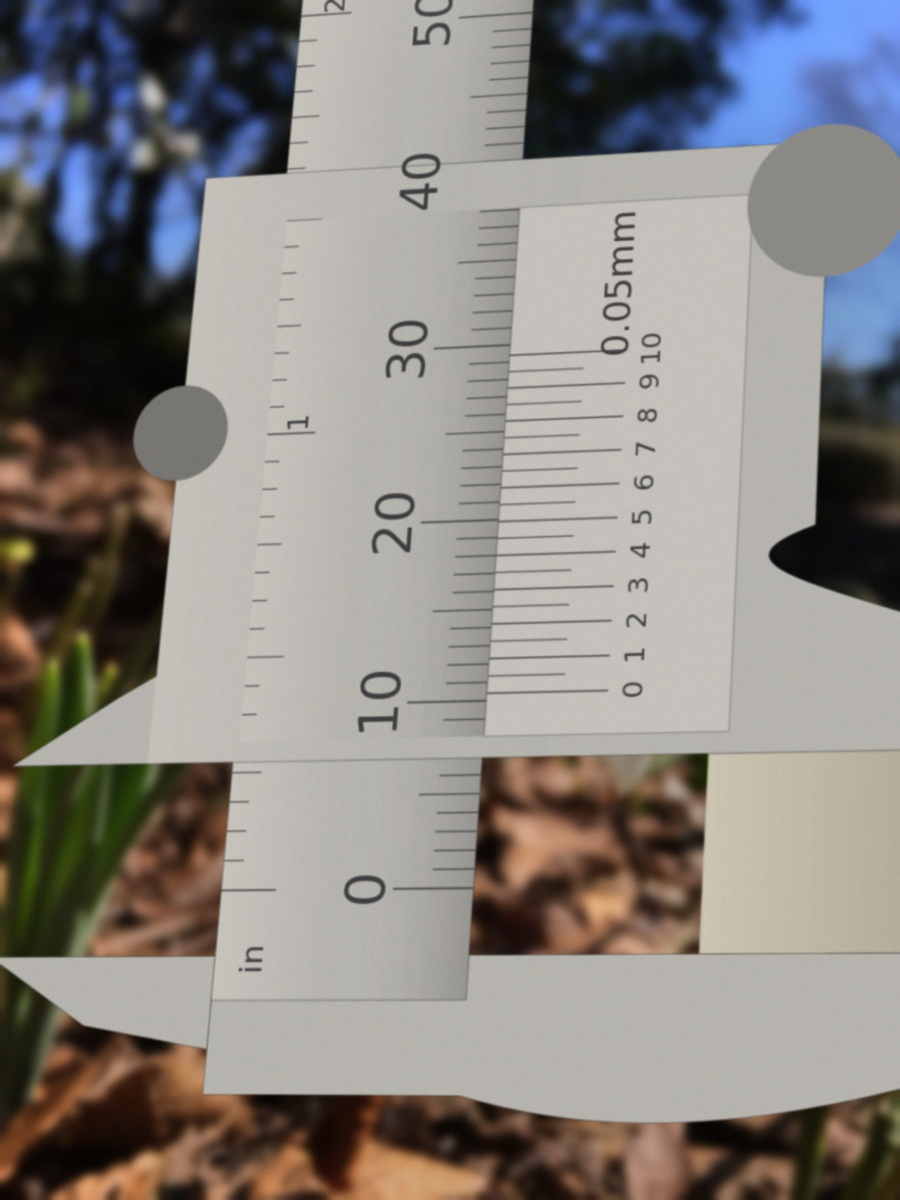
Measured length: mm 10.4
